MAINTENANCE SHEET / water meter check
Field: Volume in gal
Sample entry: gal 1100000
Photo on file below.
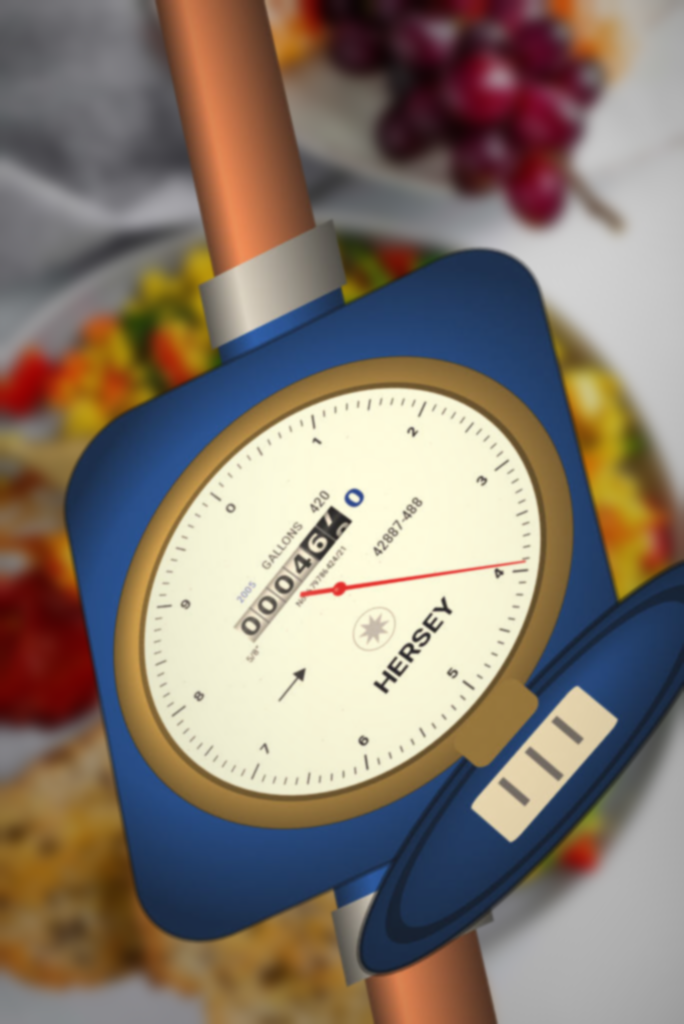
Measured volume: gal 4673.9
